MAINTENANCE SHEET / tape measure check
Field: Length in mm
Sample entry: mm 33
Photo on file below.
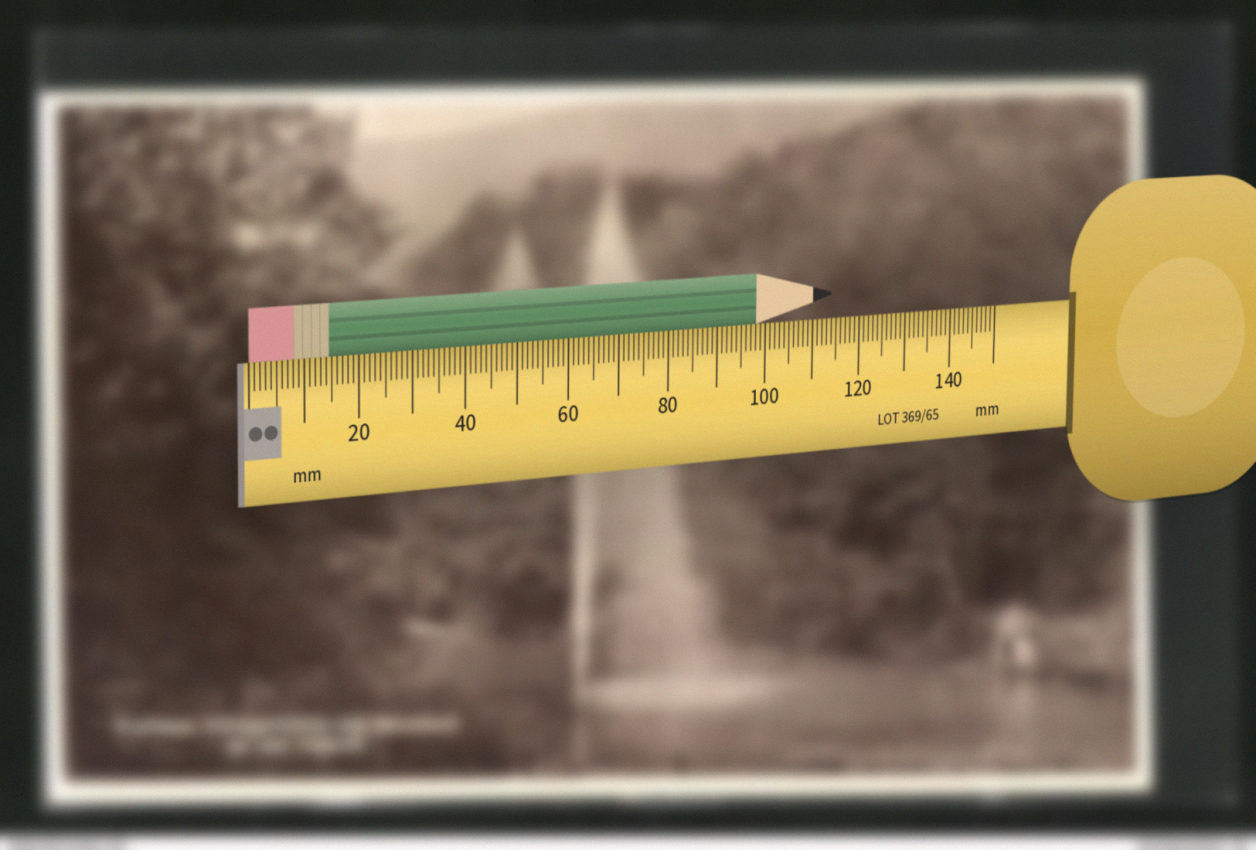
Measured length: mm 114
